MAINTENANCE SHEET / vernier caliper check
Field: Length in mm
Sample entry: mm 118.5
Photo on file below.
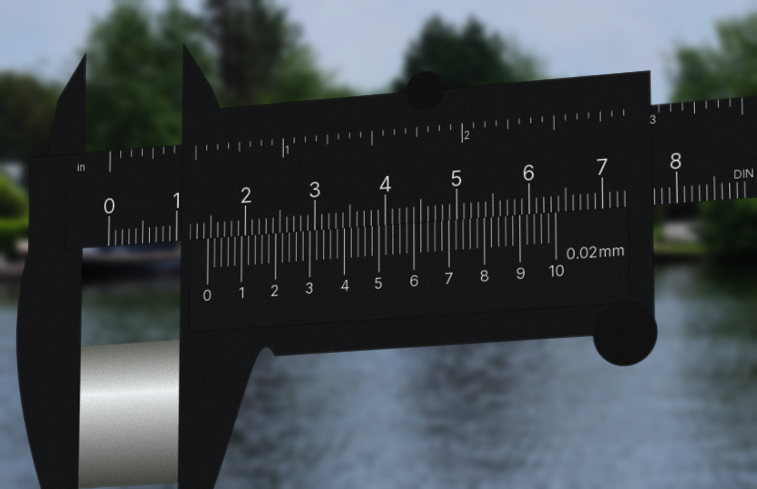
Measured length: mm 14.6
